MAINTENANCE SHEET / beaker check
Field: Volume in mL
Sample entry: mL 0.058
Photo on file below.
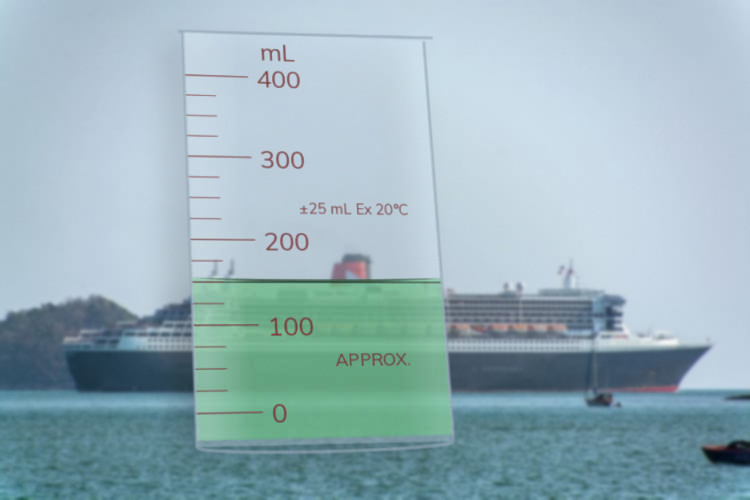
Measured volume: mL 150
